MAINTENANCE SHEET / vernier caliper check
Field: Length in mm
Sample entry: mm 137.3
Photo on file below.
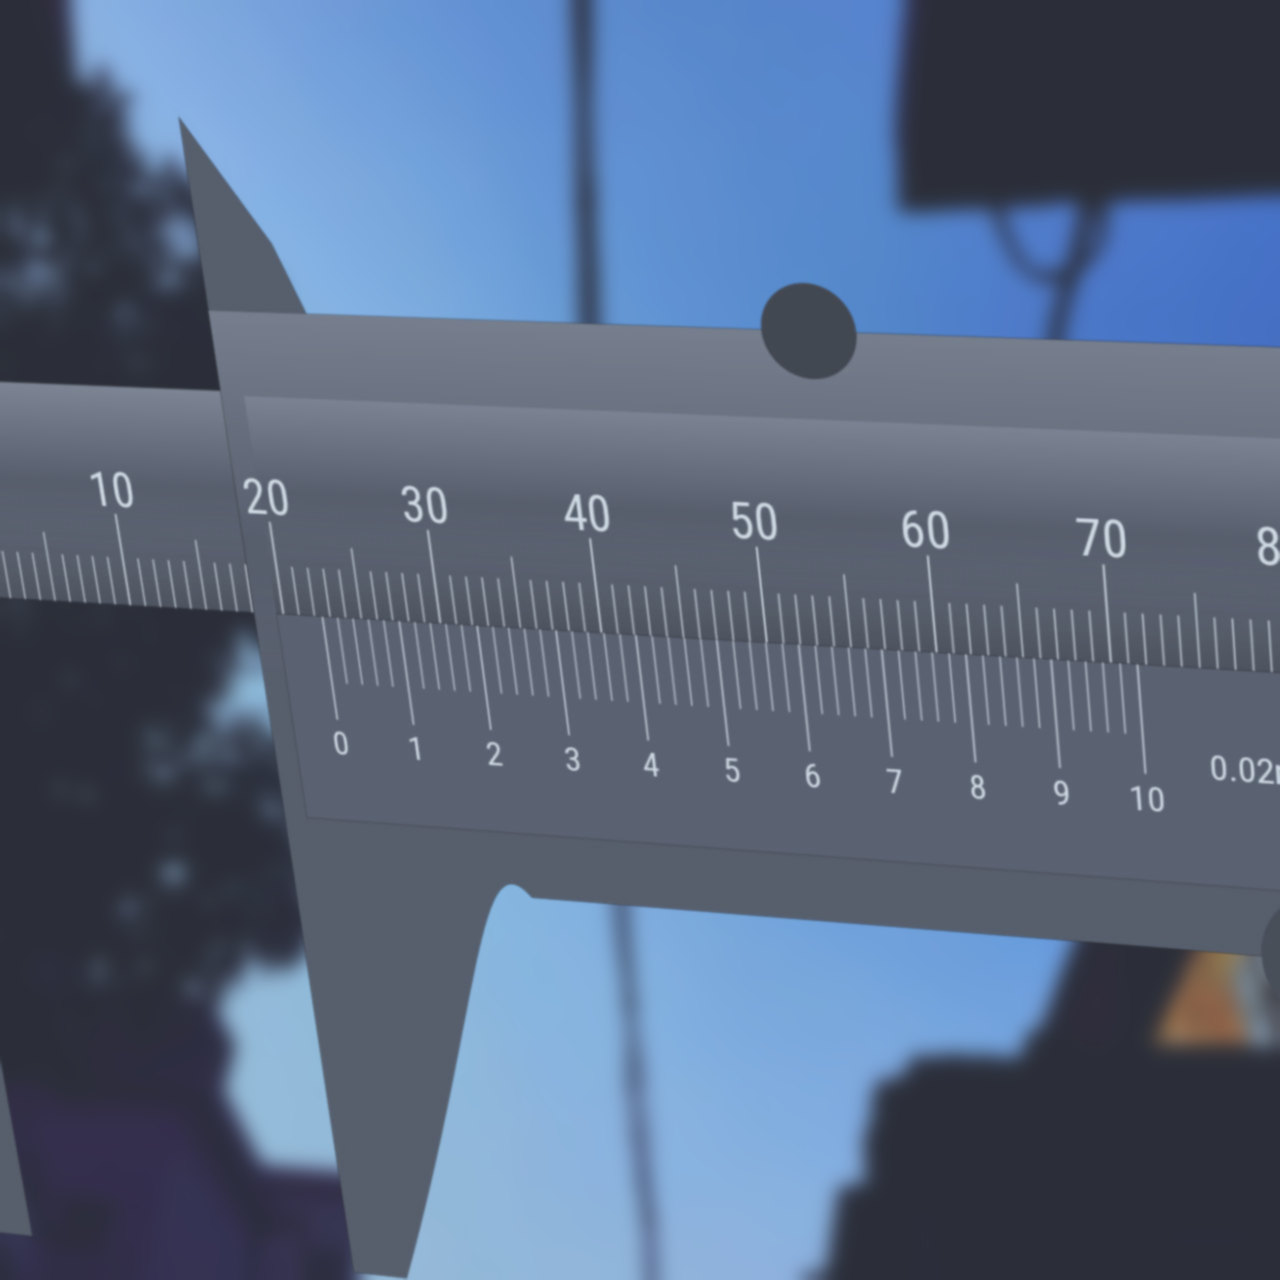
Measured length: mm 22.5
